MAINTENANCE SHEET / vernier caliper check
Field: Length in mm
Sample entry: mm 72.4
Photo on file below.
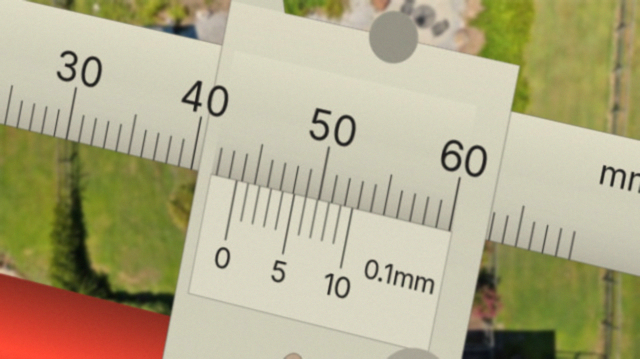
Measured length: mm 43.6
